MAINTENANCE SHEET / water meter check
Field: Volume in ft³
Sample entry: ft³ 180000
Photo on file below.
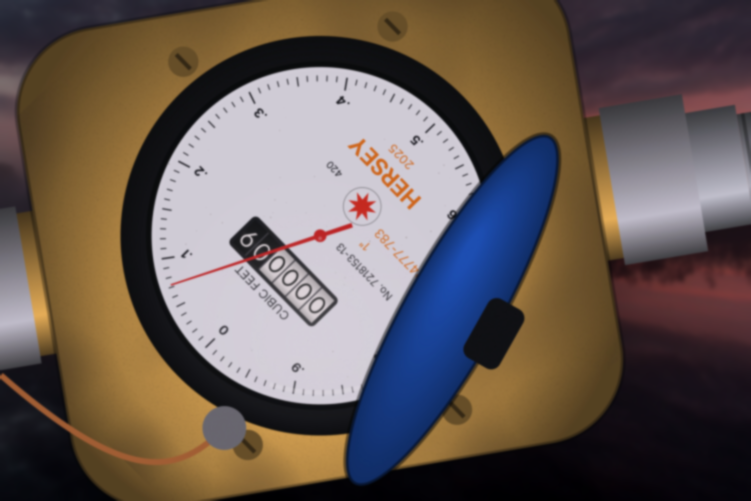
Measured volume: ft³ 9.07
